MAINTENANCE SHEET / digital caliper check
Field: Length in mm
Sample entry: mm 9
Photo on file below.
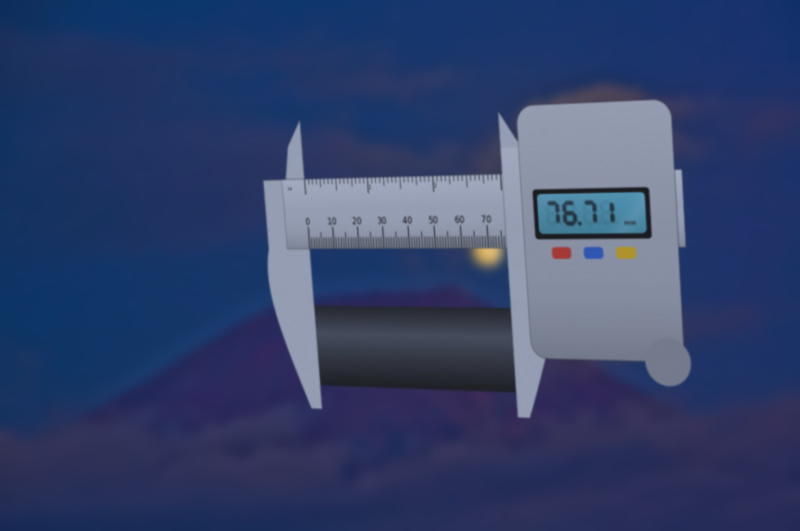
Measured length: mm 76.71
